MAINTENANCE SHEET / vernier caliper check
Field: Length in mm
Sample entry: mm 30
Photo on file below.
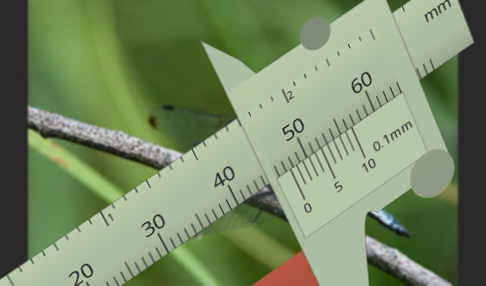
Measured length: mm 47.6
